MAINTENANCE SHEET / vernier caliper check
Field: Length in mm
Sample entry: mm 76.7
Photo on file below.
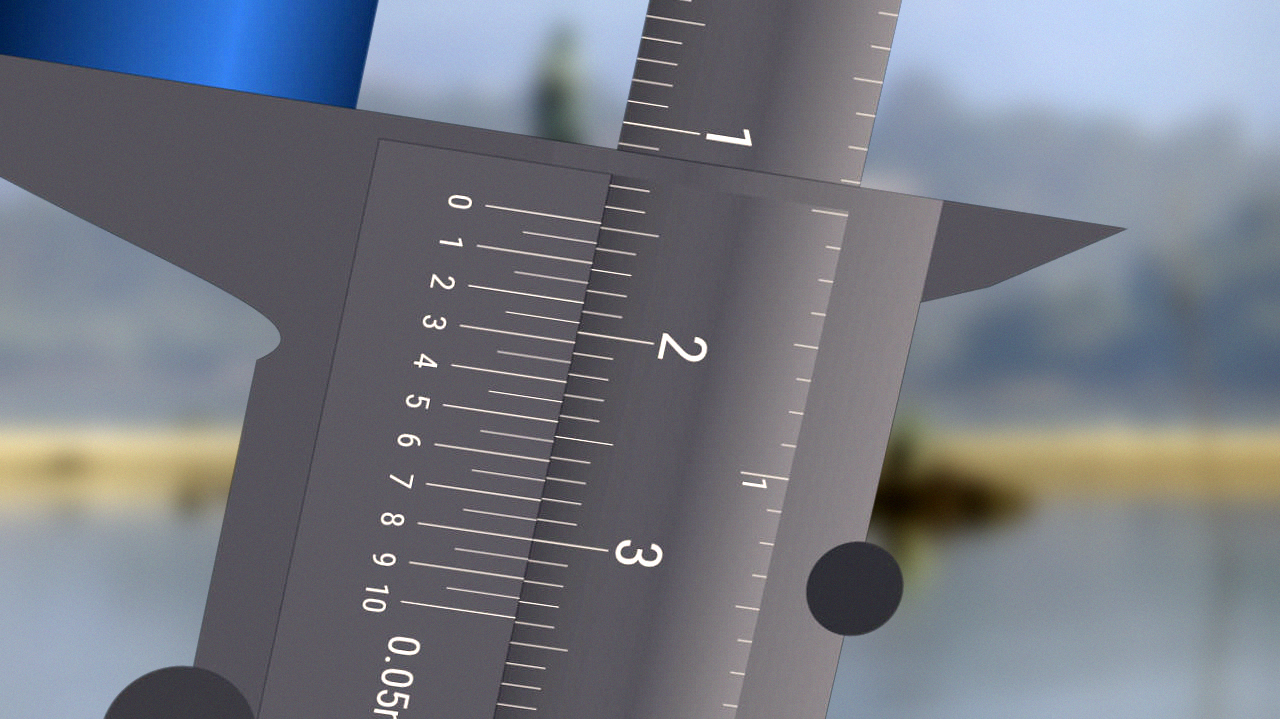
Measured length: mm 14.8
